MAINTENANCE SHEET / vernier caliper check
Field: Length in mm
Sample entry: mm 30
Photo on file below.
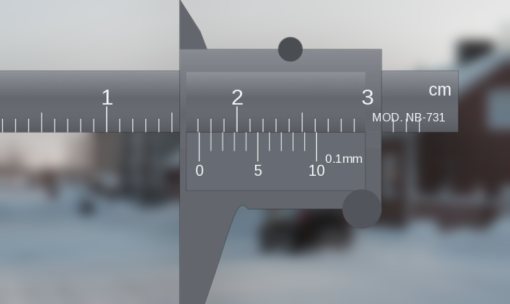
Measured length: mm 17.1
